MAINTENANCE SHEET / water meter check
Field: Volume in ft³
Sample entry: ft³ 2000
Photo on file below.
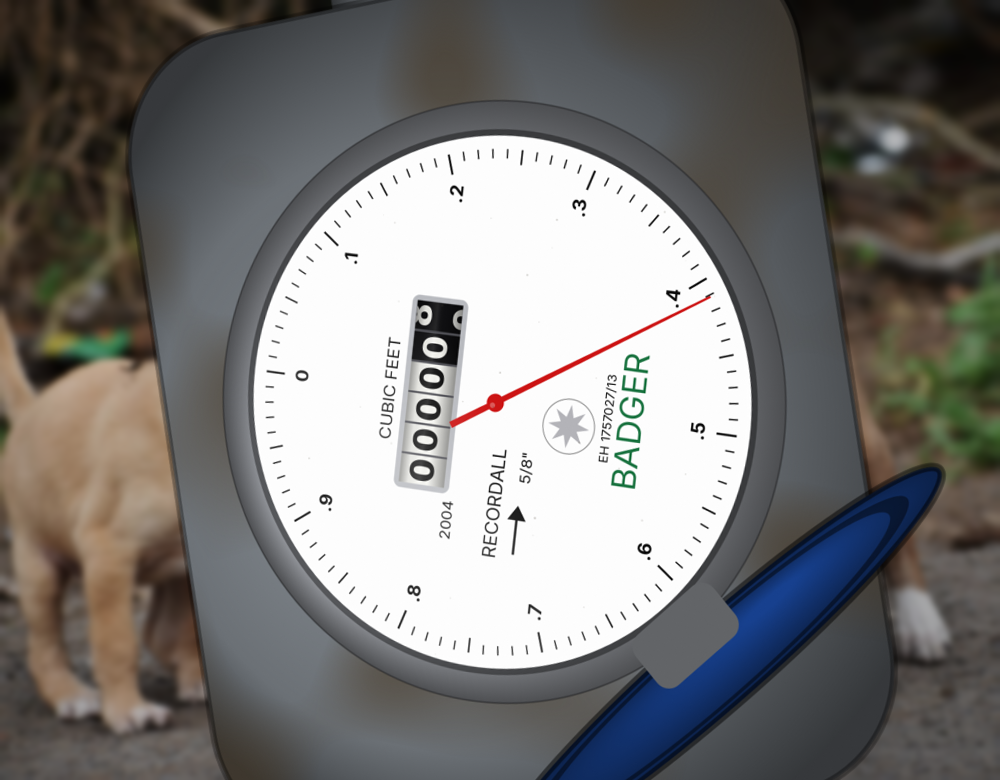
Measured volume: ft³ 8.41
